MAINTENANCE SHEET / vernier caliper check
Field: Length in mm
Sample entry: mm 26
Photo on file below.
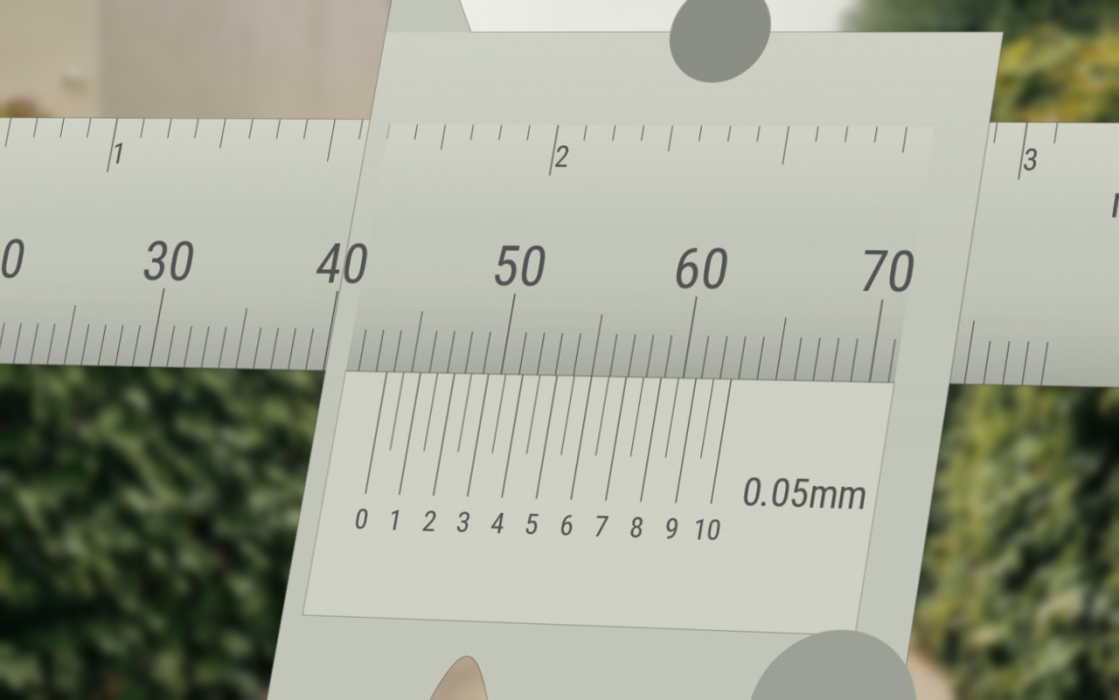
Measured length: mm 43.6
